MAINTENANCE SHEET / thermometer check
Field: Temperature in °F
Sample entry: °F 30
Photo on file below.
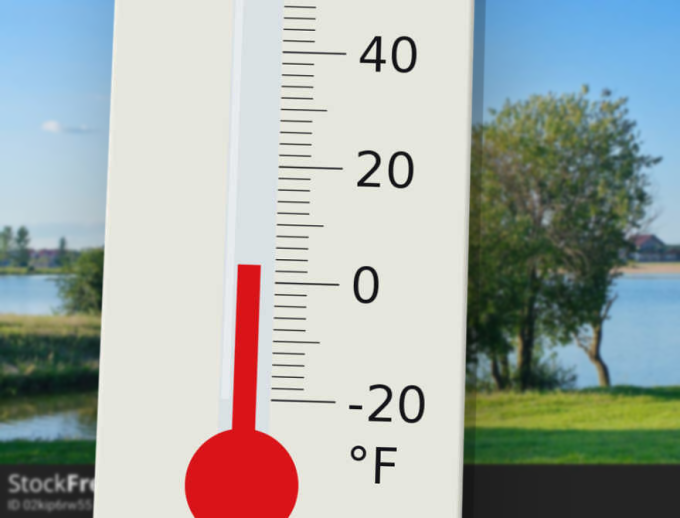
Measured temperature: °F 3
